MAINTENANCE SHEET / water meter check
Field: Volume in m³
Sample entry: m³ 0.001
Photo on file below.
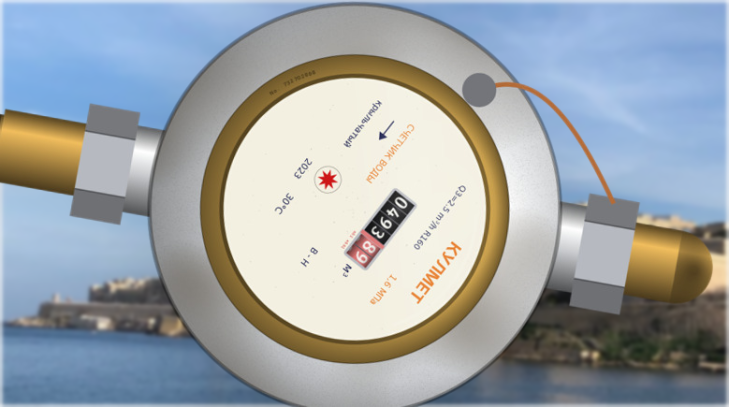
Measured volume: m³ 493.89
